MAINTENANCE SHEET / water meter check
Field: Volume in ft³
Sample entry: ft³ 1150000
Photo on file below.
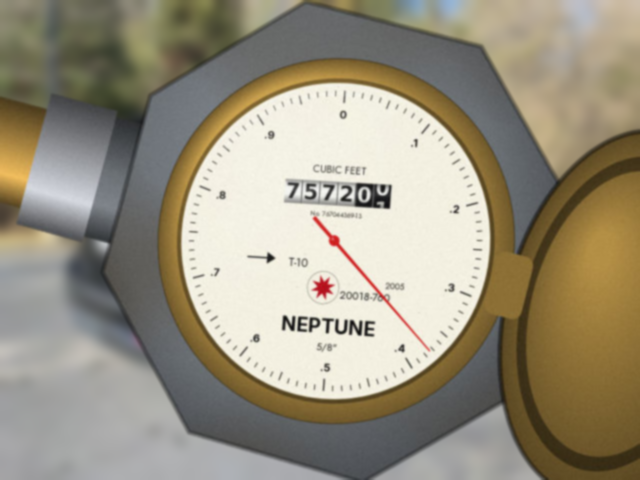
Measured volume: ft³ 757200.37
